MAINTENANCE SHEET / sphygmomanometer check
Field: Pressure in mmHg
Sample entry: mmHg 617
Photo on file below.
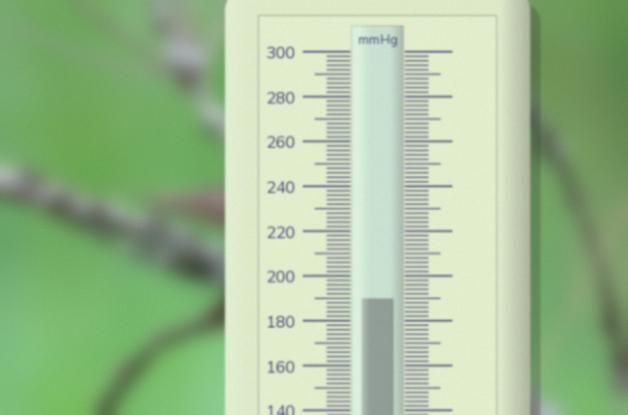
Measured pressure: mmHg 190
